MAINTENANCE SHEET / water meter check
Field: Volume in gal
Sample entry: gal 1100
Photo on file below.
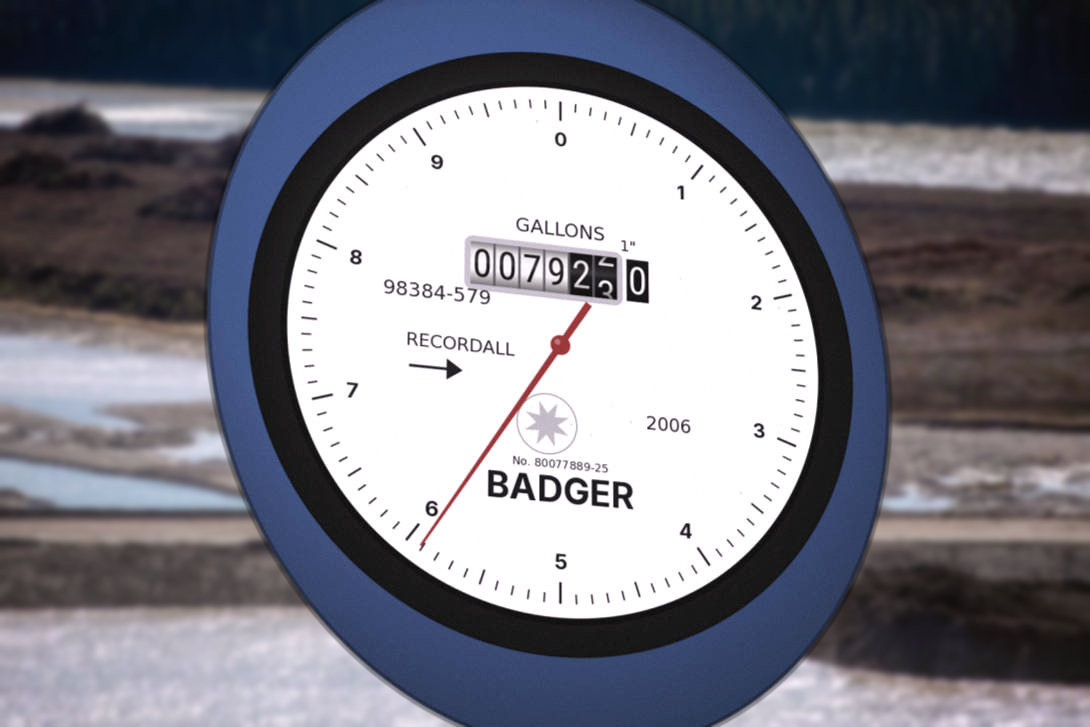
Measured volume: gal 79225.9
